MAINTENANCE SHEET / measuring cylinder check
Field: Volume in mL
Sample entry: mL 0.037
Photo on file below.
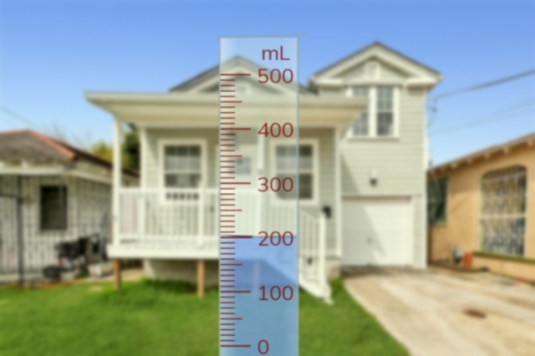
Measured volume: mL 200
